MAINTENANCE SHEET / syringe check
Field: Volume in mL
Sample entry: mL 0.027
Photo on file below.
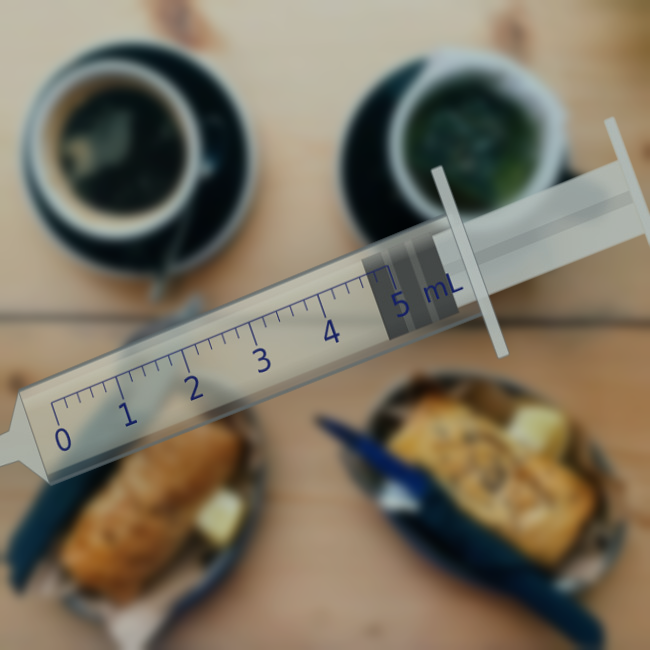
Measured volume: mL 4.7
